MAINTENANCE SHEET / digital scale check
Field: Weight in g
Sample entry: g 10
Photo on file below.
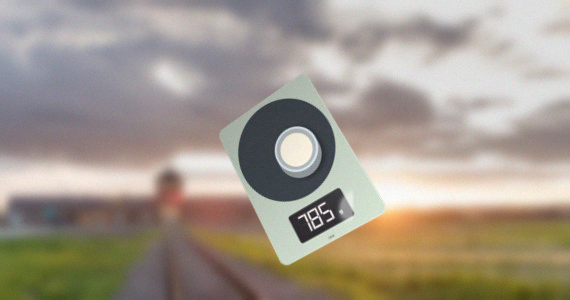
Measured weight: g 785
